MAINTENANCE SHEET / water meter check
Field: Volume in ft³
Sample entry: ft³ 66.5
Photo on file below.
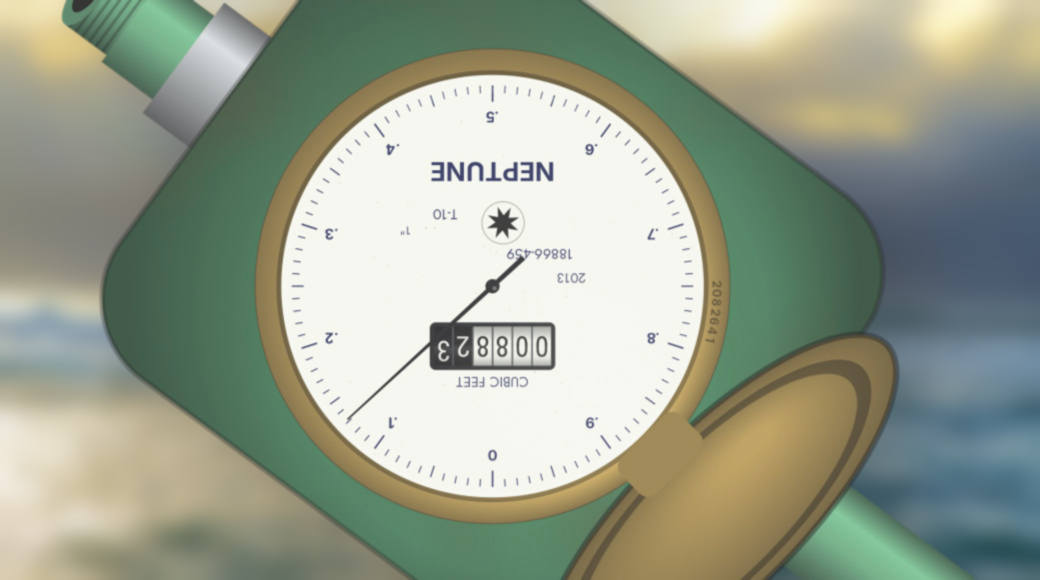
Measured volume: ft³ 8823.13
